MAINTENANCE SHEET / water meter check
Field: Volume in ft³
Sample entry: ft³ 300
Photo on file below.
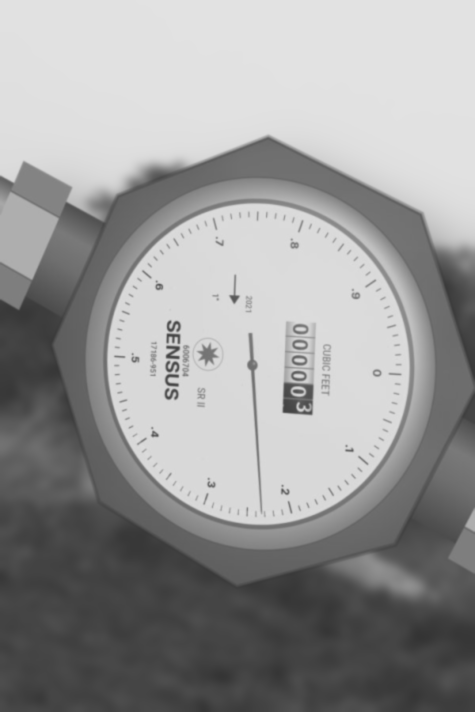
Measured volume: ft³ 3.23
